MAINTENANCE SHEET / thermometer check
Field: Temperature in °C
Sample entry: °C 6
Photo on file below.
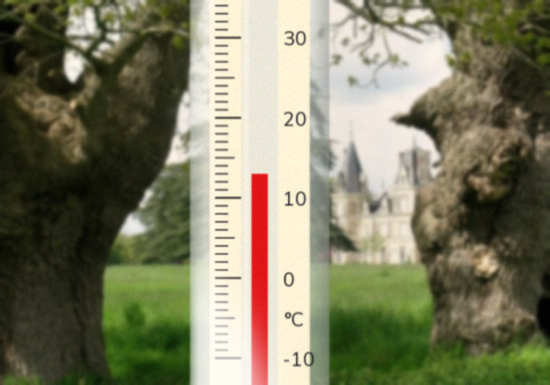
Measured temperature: °C 13
